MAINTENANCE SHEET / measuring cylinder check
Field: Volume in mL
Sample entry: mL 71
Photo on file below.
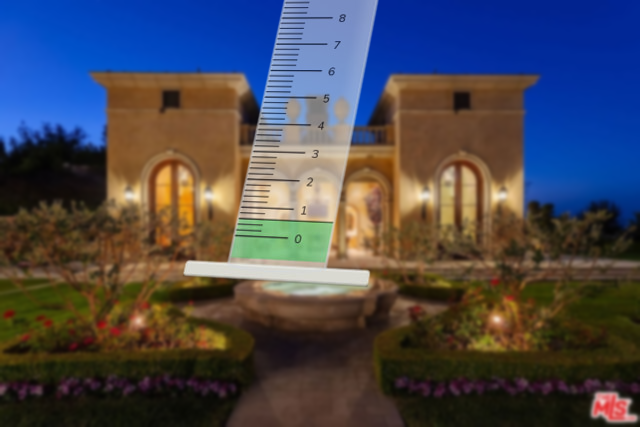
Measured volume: mL 0.6
